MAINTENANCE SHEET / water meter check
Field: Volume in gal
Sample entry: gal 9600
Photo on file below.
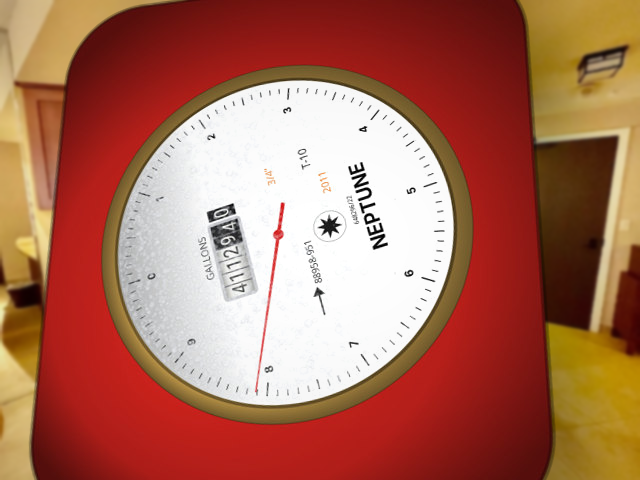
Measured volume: gal 4112938.1
